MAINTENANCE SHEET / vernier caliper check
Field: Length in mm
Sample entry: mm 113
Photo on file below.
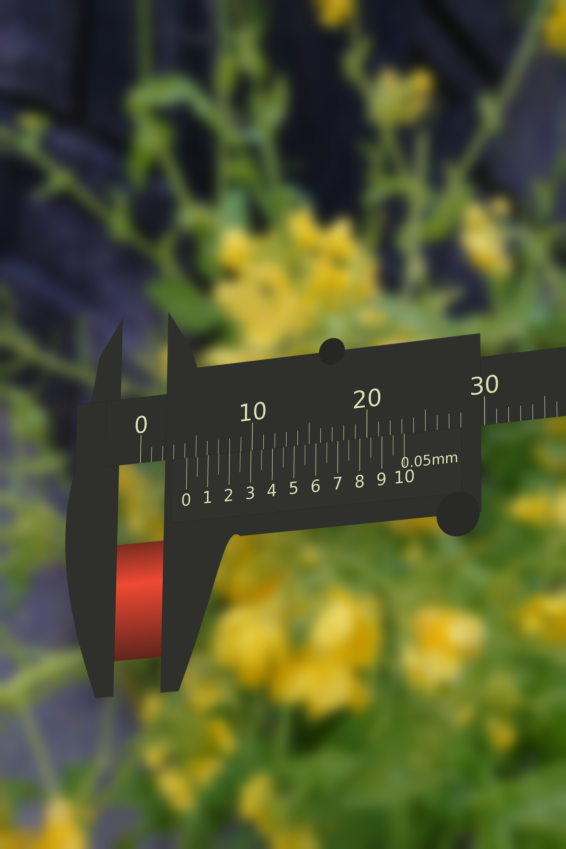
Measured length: mm 4.2
